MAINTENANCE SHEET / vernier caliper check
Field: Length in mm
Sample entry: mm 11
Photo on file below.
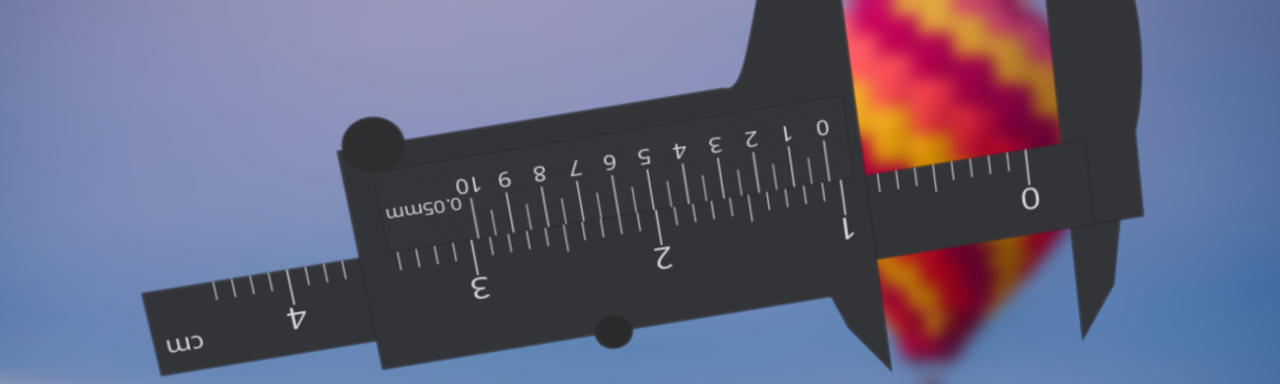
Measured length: mm 10.6
